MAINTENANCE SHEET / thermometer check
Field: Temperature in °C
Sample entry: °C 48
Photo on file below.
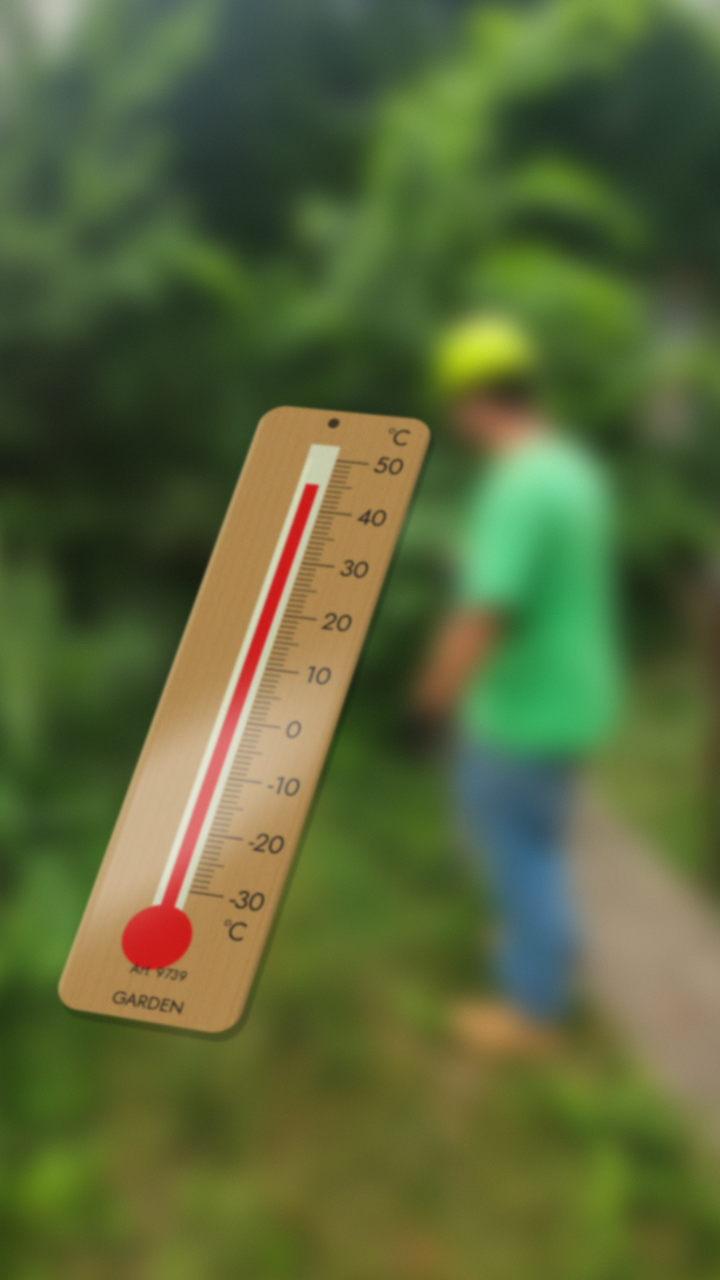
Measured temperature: °C 45
